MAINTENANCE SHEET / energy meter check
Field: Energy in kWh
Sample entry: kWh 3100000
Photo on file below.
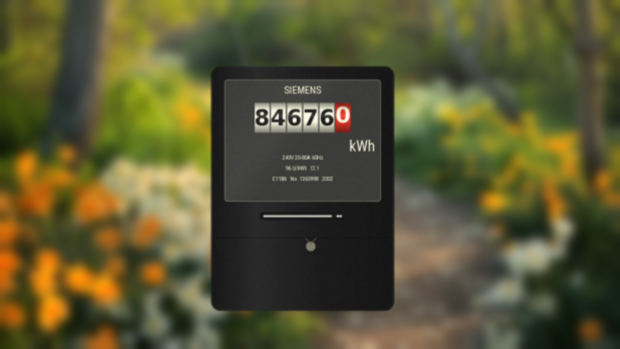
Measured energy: kWh 84676.0
